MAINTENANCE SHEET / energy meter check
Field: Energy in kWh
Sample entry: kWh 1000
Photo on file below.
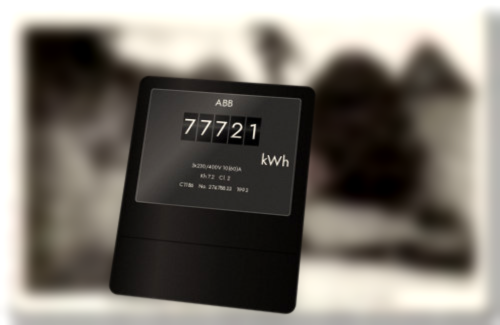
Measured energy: kWh 77721
